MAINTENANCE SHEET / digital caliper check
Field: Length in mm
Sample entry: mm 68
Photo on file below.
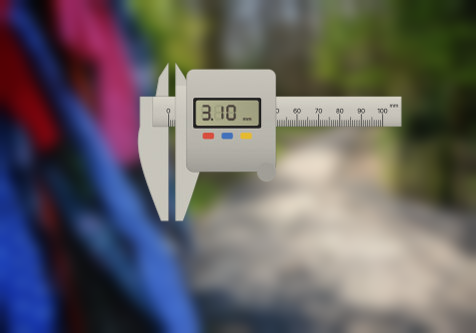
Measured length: mm 3.10
